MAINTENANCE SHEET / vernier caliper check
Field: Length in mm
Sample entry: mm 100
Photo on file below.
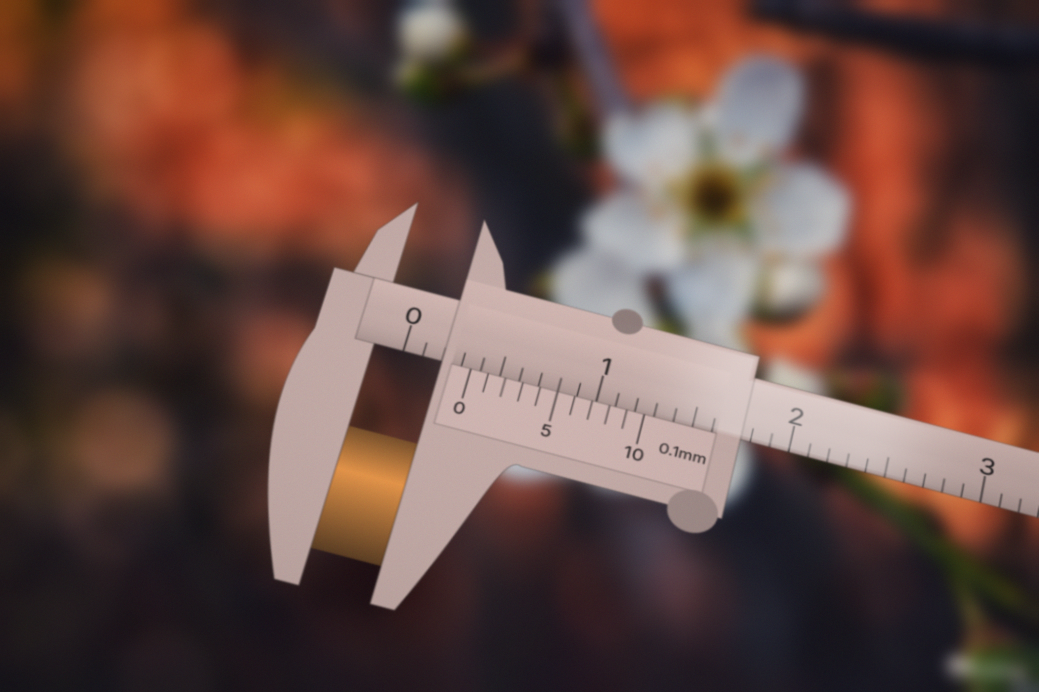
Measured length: mm 3.5
